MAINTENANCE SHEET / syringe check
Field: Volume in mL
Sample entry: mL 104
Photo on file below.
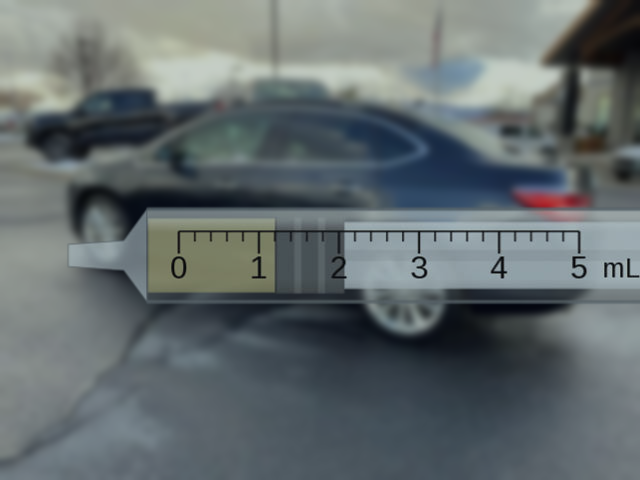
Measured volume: mL 1.2
